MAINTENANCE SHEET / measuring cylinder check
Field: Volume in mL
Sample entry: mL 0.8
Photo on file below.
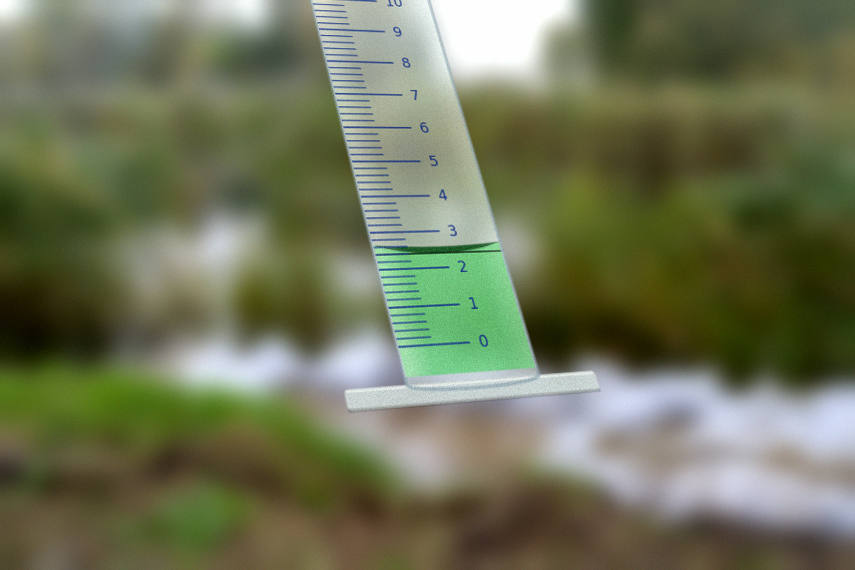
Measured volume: mL 2.4
